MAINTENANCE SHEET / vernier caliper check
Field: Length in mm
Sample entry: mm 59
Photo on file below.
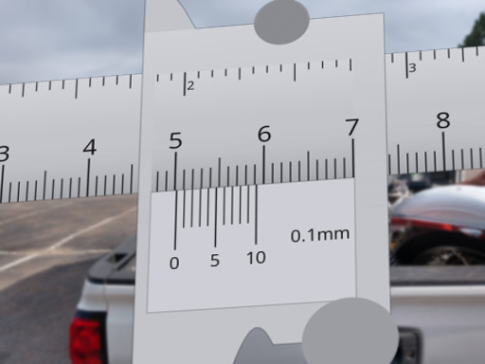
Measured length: mm 50.2
